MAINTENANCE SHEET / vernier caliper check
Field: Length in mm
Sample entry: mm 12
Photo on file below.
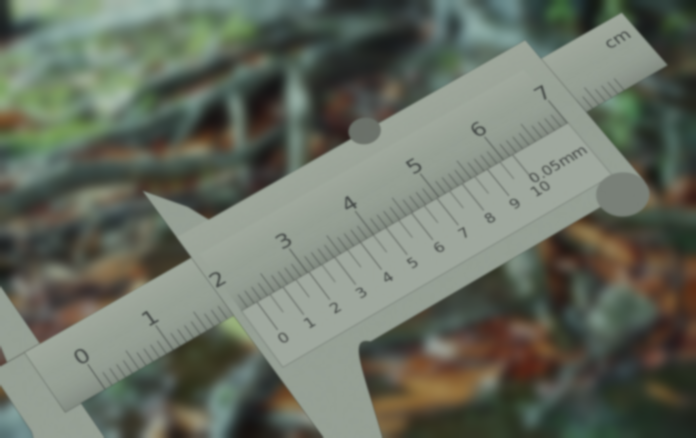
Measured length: mm 22.4
